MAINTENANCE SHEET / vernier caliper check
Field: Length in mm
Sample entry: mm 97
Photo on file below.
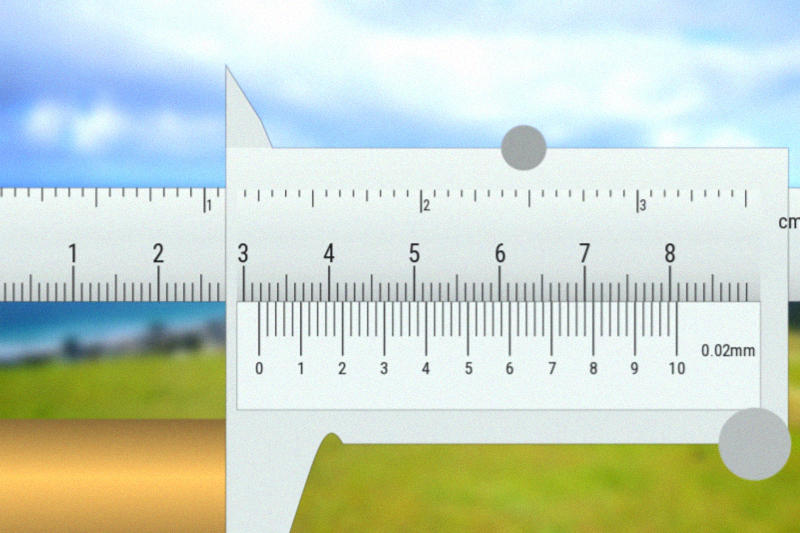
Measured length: mm 31.8
